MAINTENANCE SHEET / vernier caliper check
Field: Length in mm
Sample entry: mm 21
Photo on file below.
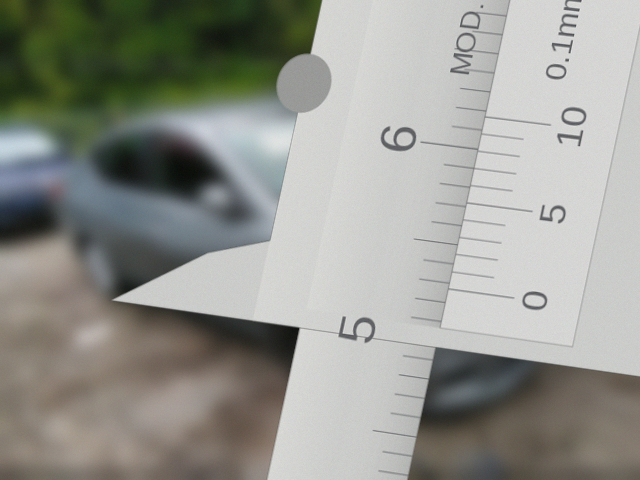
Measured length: mm 52.7
